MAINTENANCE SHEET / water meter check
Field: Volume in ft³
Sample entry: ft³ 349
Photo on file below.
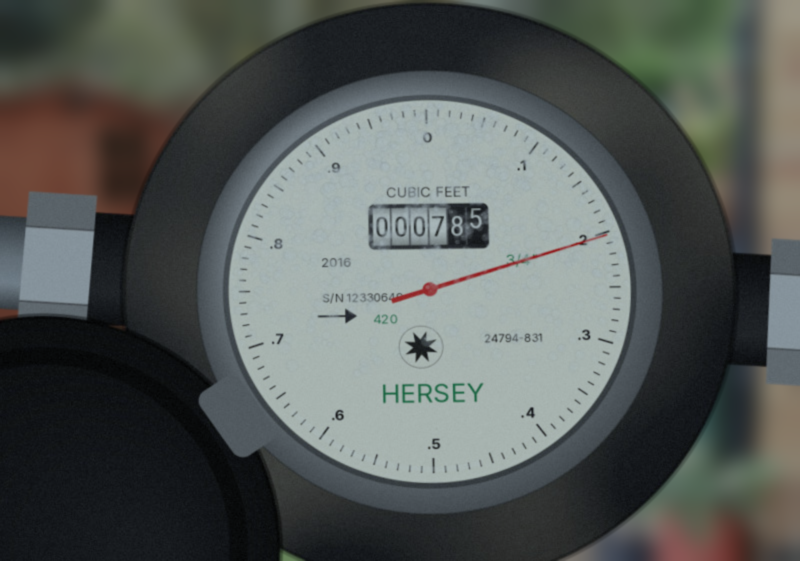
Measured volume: ft³ 785.20
